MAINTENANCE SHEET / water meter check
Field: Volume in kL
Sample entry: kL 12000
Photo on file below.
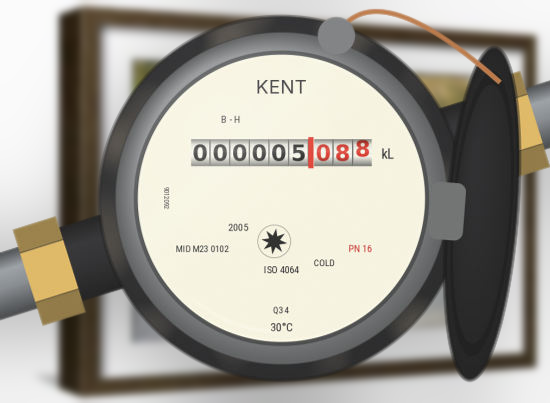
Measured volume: kL 5.088
